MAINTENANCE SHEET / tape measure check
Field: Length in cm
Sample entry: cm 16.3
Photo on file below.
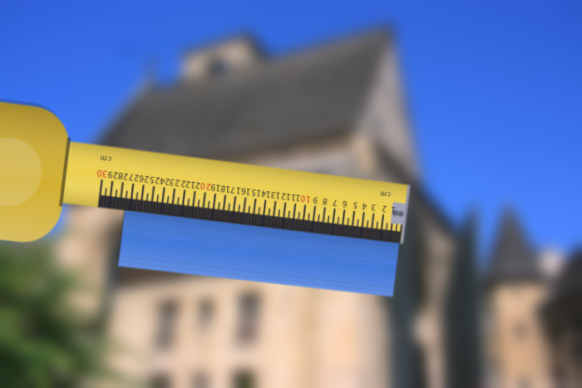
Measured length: cm 27.5
